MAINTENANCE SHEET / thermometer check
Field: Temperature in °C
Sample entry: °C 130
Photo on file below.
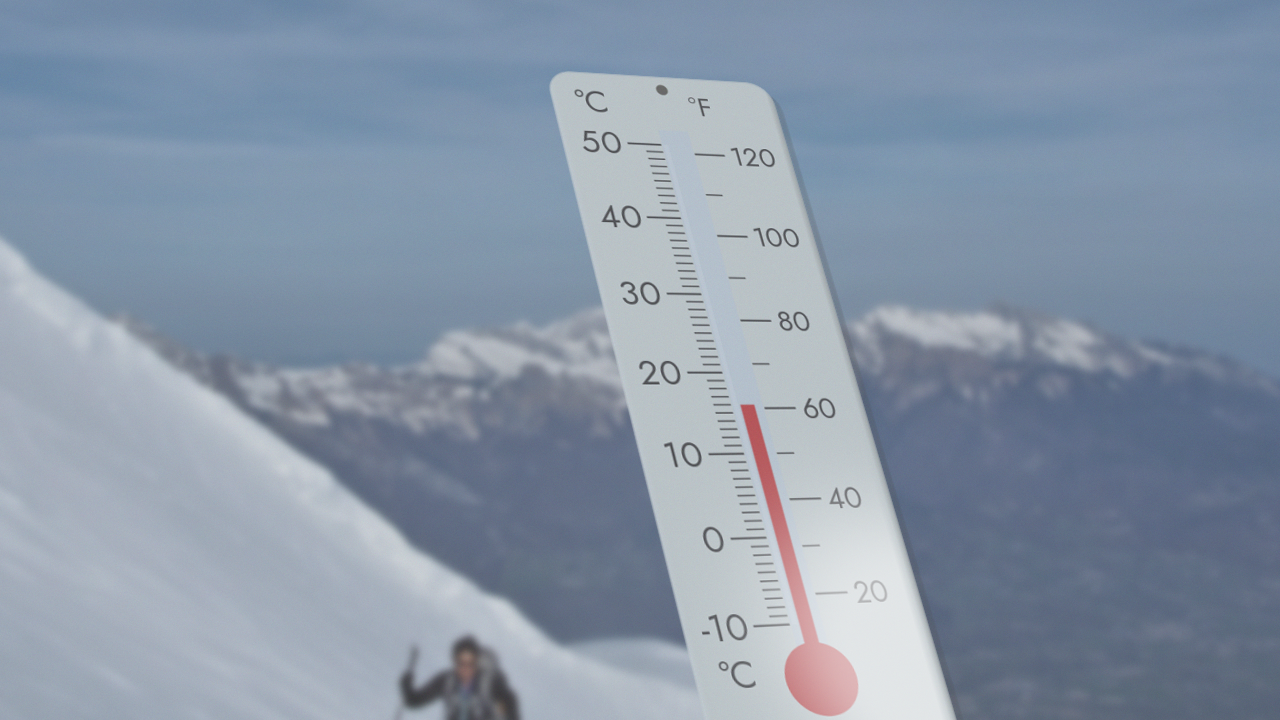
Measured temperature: °C 16
